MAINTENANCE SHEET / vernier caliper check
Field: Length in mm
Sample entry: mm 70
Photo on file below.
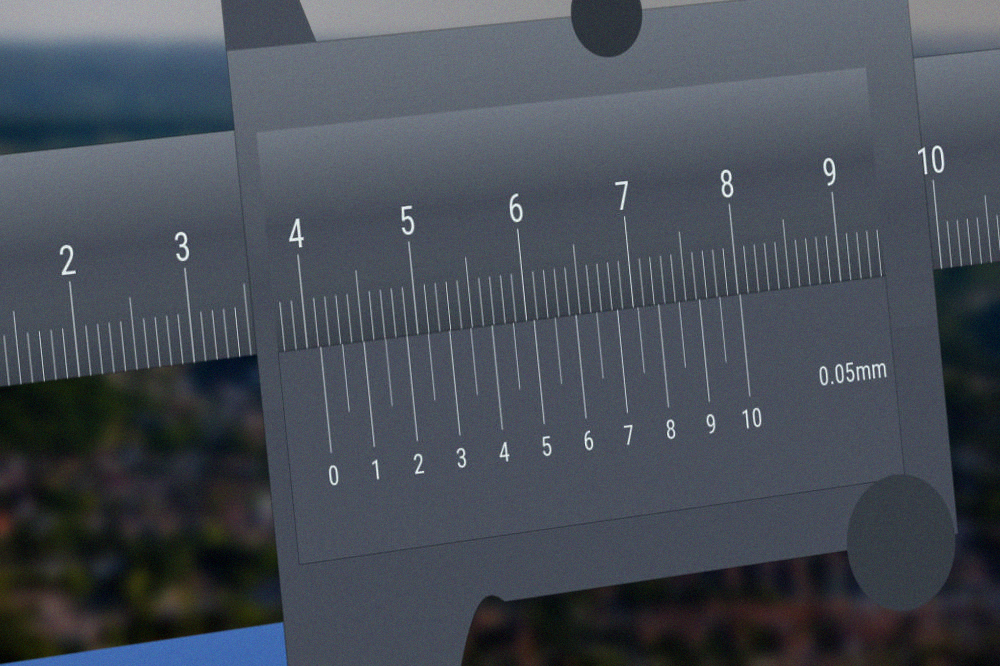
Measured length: mm 41.2
